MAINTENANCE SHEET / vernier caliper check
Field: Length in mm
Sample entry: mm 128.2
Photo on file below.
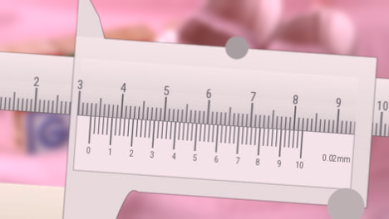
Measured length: mm 33.0
